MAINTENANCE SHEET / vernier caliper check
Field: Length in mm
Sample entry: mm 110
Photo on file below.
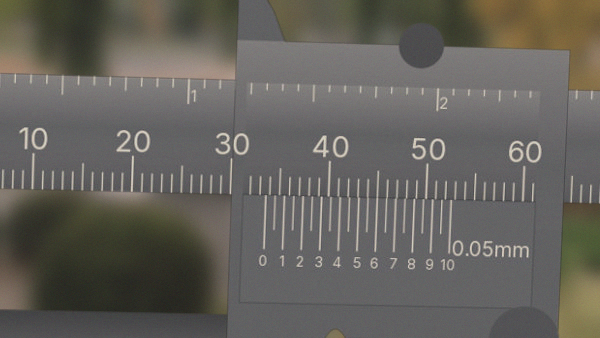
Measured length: mm 33.6
